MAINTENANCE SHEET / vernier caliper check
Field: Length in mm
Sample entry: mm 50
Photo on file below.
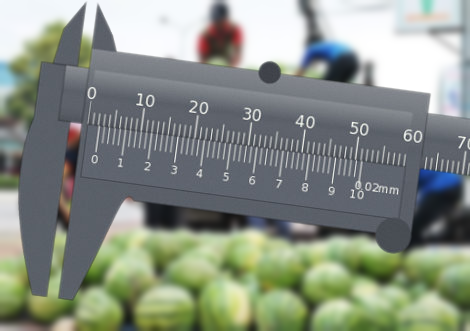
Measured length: mm 2.2
